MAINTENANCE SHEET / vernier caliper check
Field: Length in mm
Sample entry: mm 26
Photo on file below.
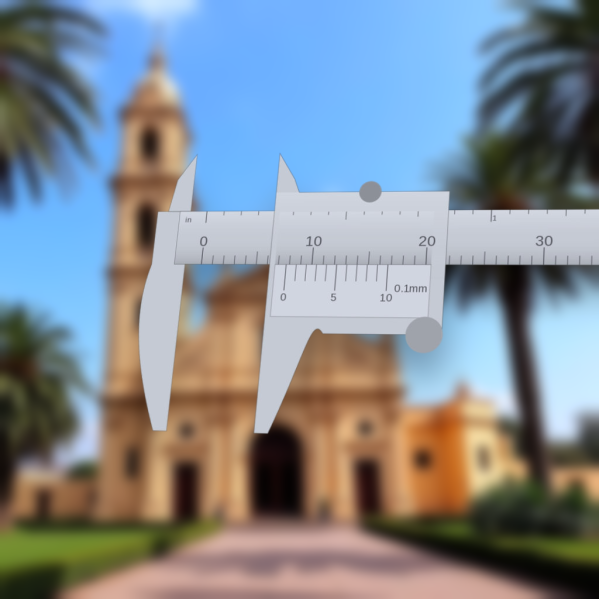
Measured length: mm 7.7
